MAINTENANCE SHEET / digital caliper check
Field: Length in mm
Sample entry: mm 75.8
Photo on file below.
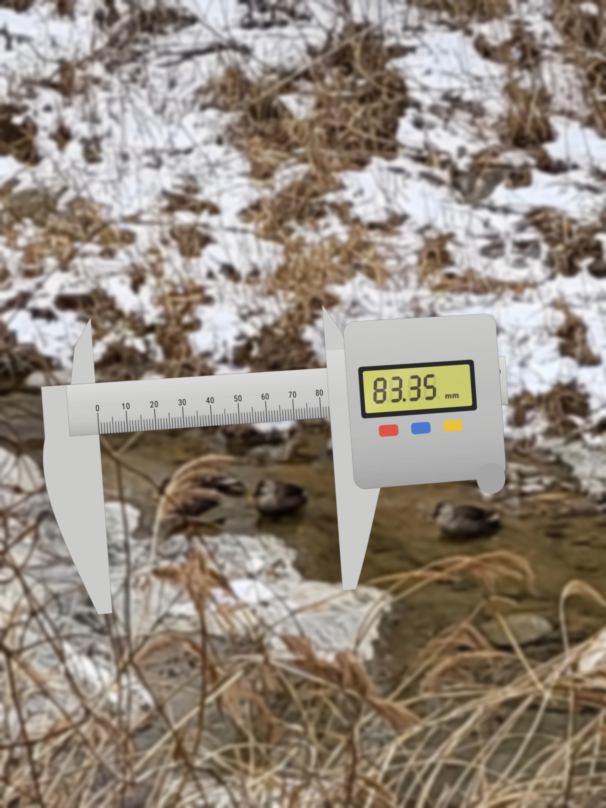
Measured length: mm 83.35
